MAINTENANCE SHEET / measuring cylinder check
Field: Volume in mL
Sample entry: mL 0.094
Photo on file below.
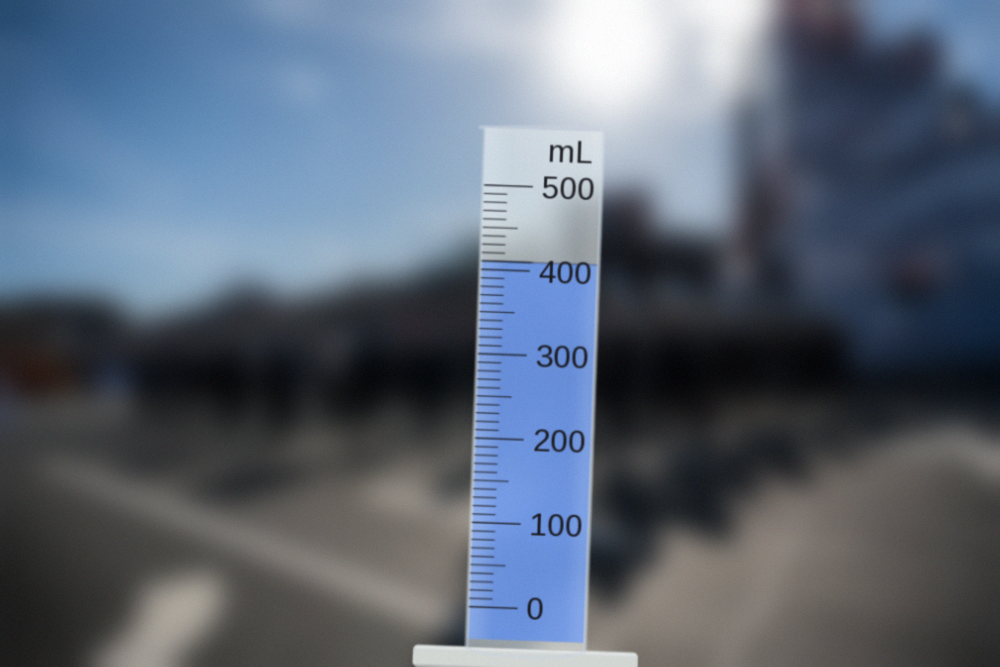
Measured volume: mL 410
